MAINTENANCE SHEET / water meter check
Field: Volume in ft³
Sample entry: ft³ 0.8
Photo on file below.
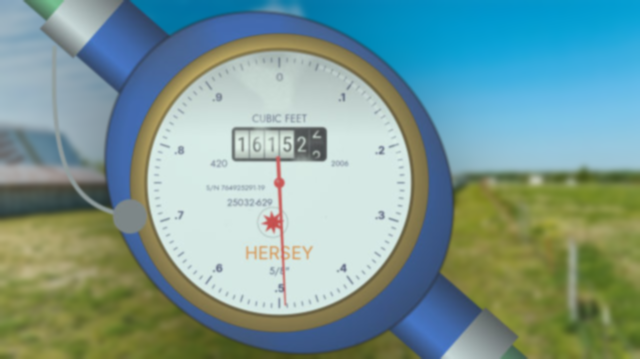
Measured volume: ft³ 161522.49
